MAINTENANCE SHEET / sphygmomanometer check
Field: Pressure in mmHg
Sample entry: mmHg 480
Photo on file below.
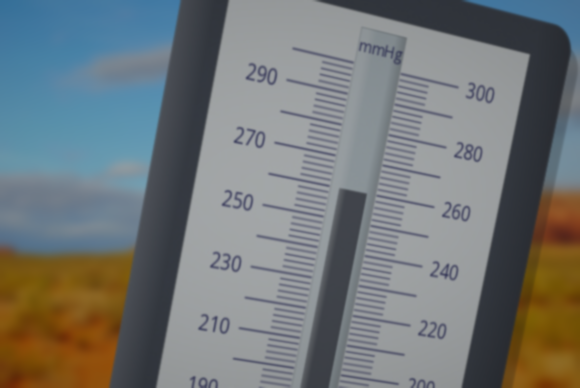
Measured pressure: mmHg 260
